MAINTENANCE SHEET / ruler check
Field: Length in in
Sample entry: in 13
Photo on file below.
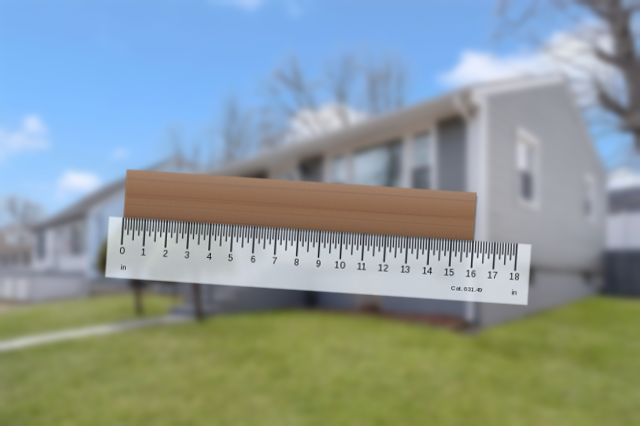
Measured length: in 16
